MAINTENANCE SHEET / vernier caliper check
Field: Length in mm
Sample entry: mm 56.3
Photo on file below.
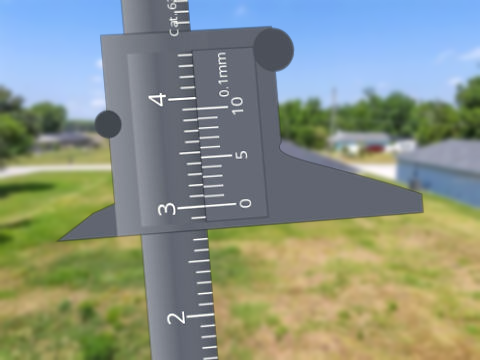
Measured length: mm 30.0
